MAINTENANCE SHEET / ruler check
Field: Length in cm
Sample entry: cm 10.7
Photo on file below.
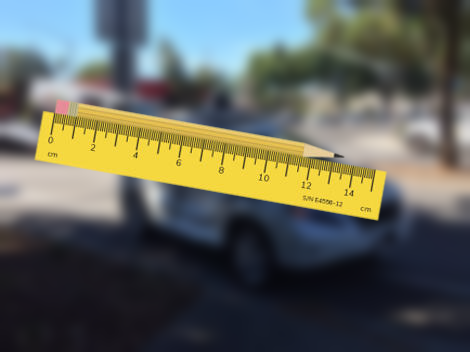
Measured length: cm 13.5
